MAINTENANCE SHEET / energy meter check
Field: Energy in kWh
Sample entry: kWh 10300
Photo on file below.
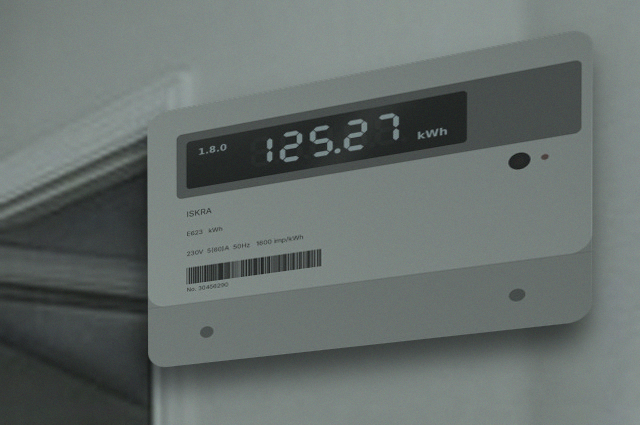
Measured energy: kWh 125.27
